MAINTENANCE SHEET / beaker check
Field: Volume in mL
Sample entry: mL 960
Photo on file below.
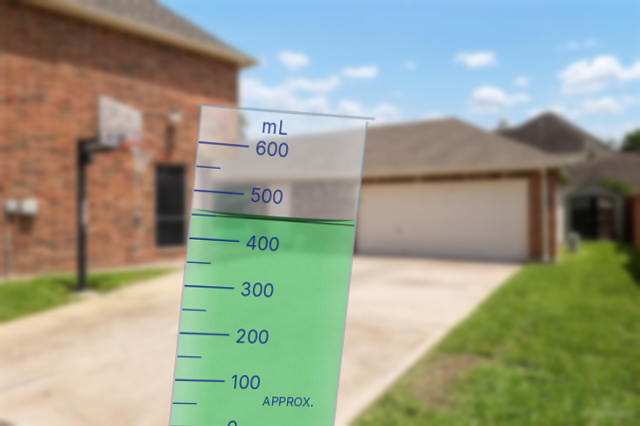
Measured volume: mL 450
